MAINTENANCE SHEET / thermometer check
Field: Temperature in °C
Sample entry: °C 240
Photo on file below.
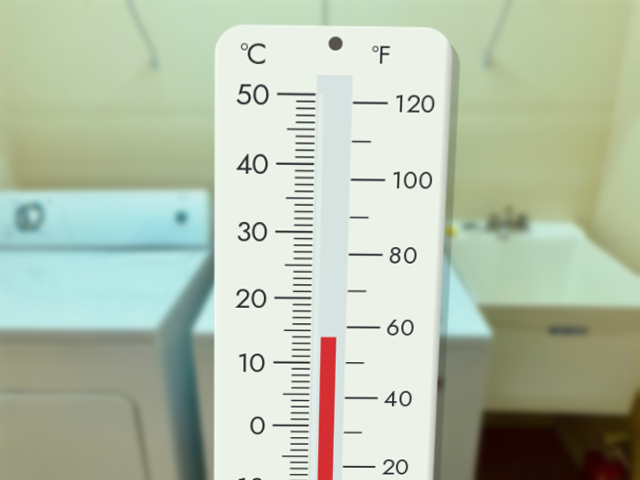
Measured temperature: °C 14
